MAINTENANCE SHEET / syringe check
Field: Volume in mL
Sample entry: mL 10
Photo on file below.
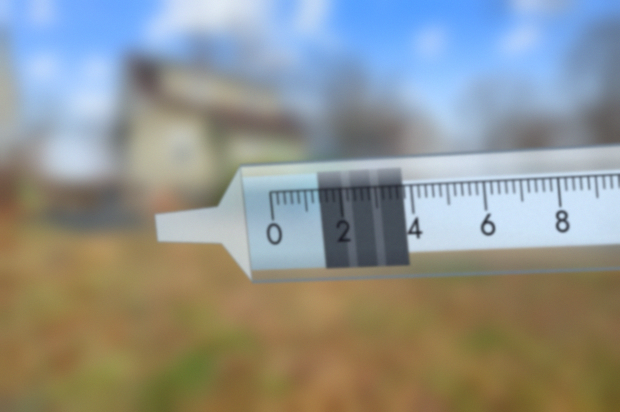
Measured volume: mL 1.4
